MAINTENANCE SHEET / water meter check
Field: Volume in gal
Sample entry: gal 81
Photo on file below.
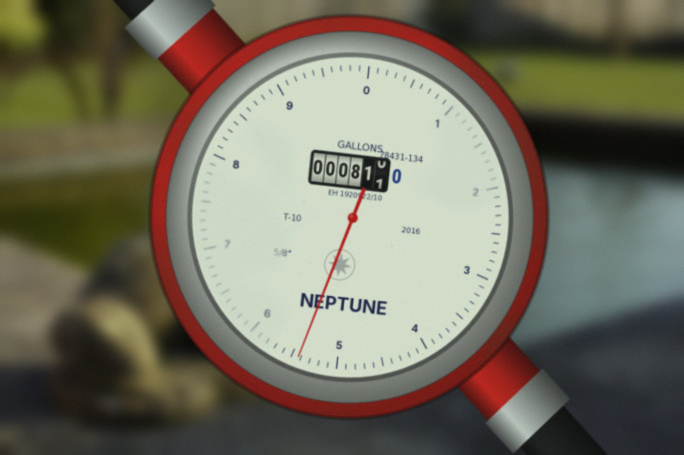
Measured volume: gal 8105.4
